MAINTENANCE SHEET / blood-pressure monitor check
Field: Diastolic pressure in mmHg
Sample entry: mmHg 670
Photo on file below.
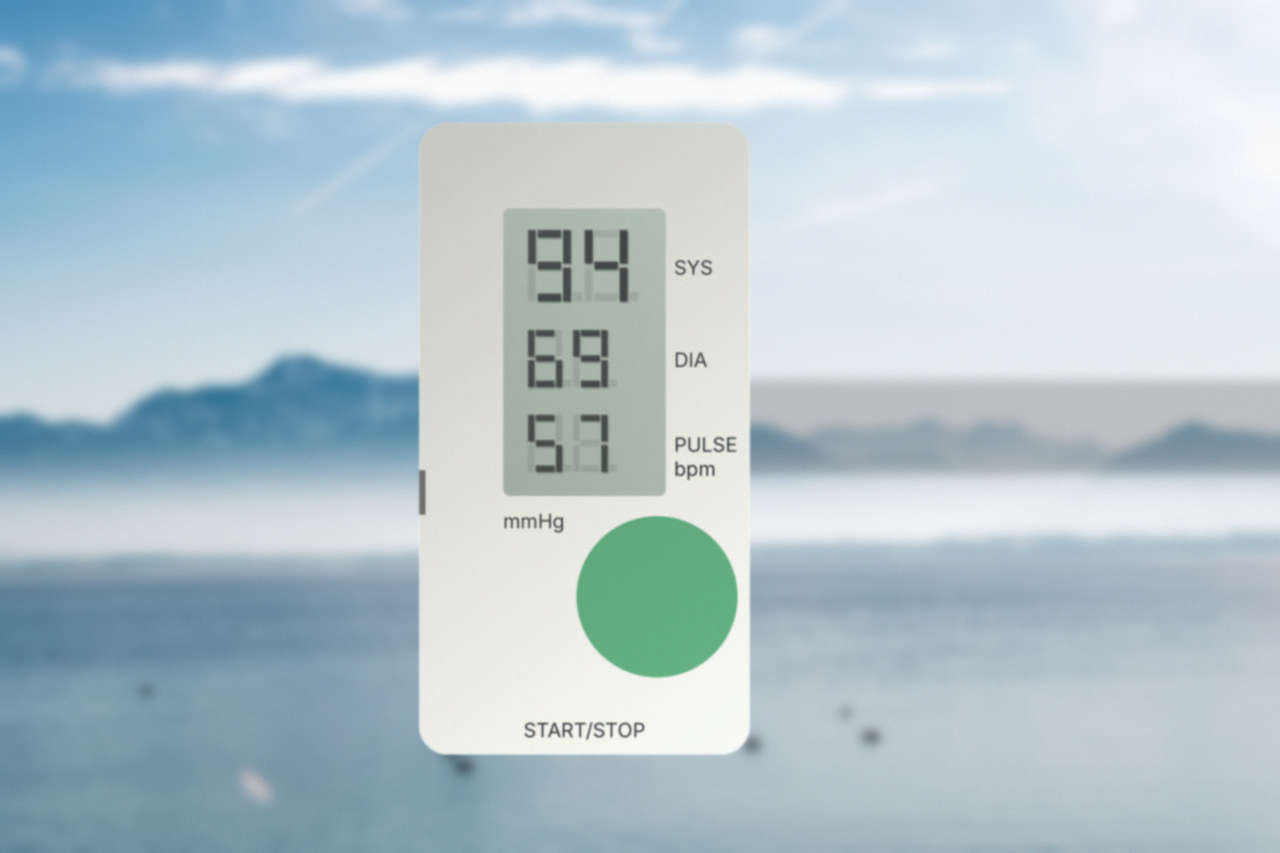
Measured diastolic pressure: mmHg 69
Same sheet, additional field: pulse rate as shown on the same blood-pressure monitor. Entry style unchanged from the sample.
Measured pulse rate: bpm 57
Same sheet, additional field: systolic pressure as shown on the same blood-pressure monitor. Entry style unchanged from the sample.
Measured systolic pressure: mmHg 94
